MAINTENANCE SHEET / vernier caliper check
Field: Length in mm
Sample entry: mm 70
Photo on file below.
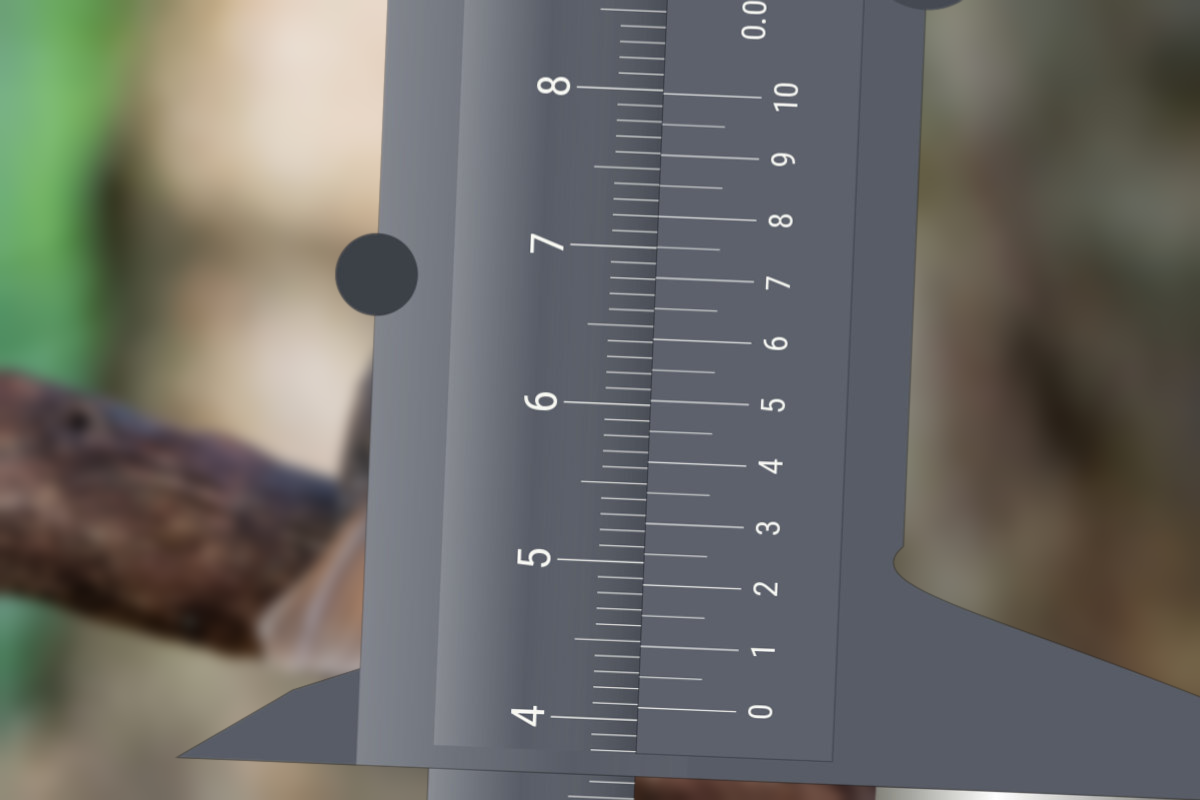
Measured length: mm 40.8
